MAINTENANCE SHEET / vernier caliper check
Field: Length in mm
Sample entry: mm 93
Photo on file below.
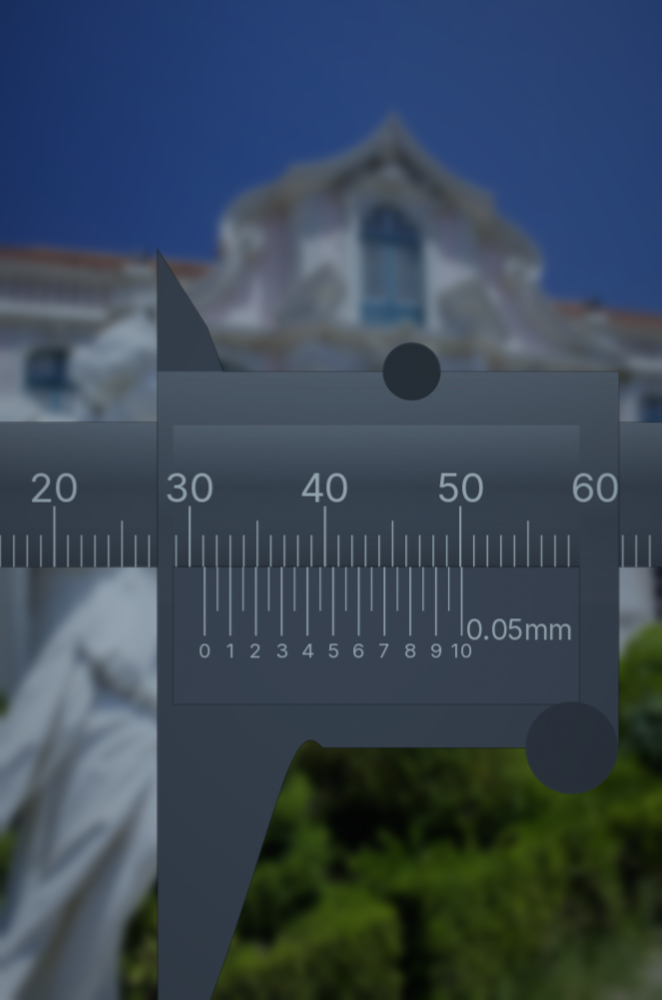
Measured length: mm 31.1
